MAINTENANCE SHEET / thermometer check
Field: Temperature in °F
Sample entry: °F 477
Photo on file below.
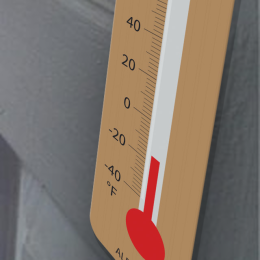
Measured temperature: °F -16
